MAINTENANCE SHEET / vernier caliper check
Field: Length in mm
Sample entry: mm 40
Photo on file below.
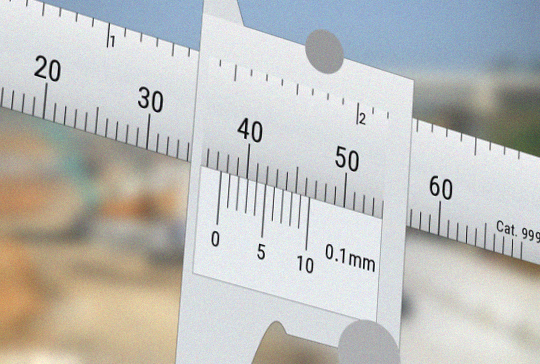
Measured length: mm 37.4
